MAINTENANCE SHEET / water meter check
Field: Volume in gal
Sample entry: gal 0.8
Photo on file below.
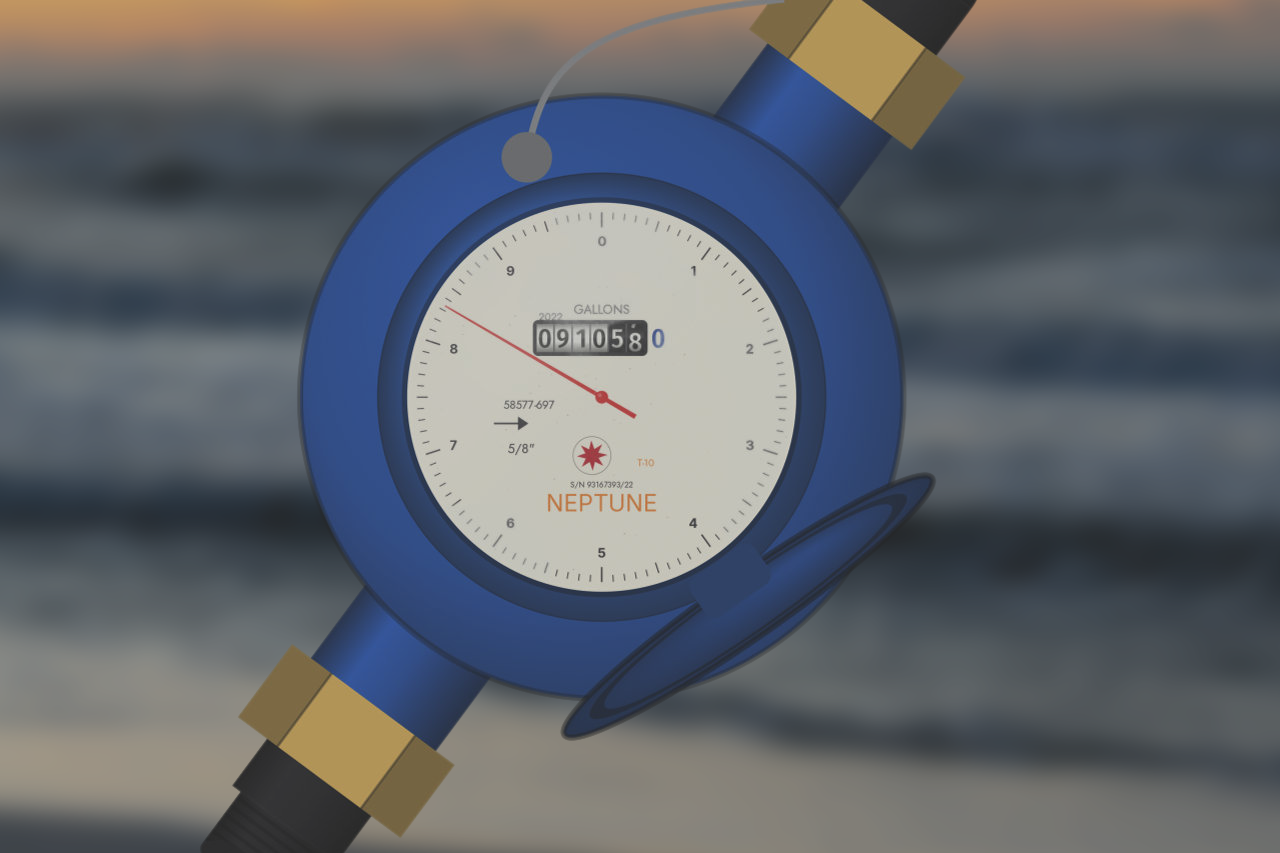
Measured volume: gal 910578.3
